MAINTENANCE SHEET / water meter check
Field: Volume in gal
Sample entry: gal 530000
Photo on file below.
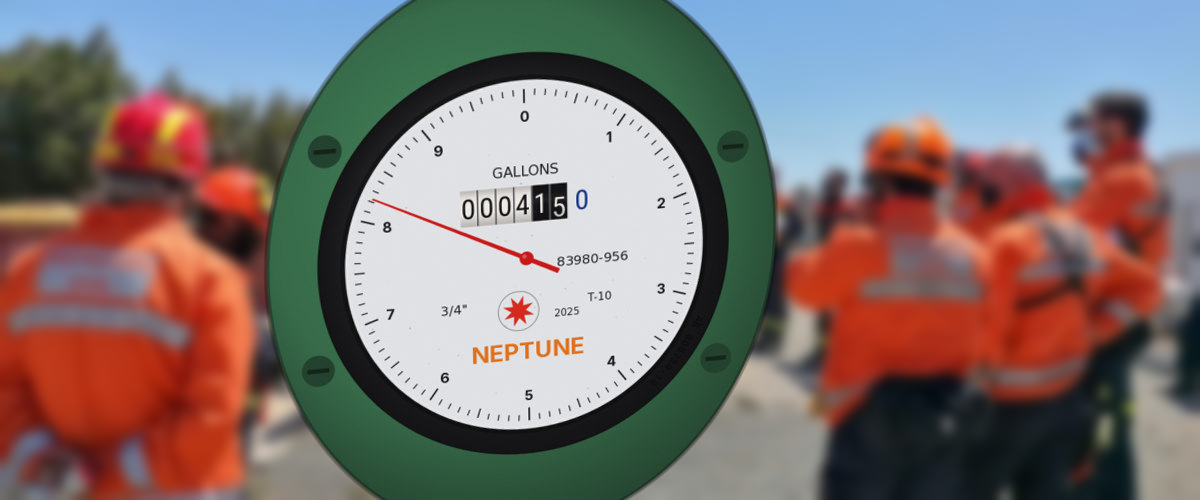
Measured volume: gal 4148.2
